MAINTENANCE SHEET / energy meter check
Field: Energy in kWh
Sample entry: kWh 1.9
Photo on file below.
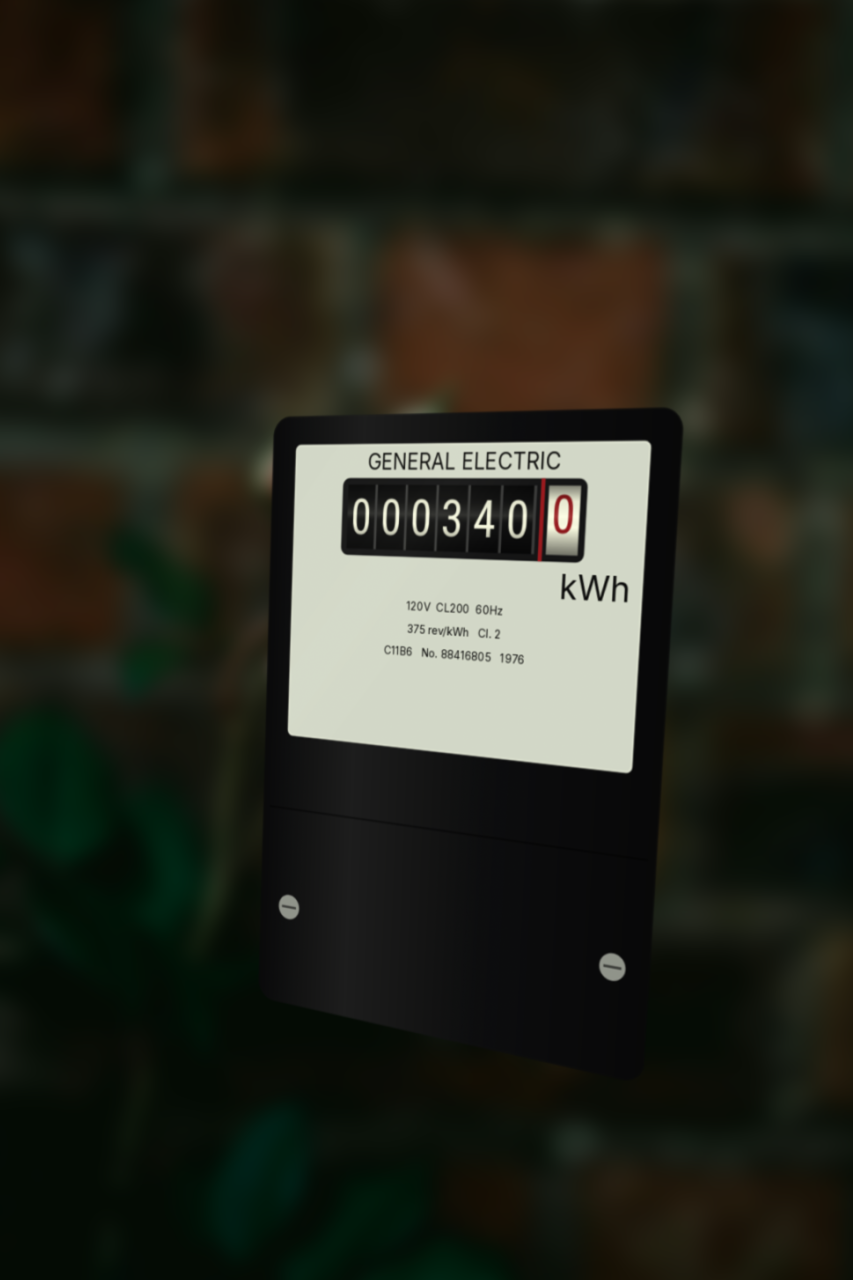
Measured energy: kWh 340.0
